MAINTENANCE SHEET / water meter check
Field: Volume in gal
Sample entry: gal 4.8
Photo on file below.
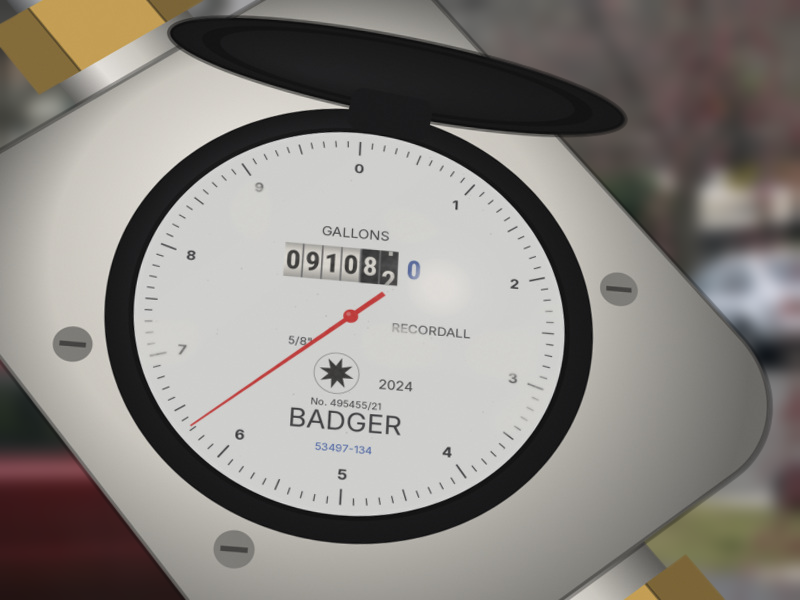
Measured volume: gal 910816.3
